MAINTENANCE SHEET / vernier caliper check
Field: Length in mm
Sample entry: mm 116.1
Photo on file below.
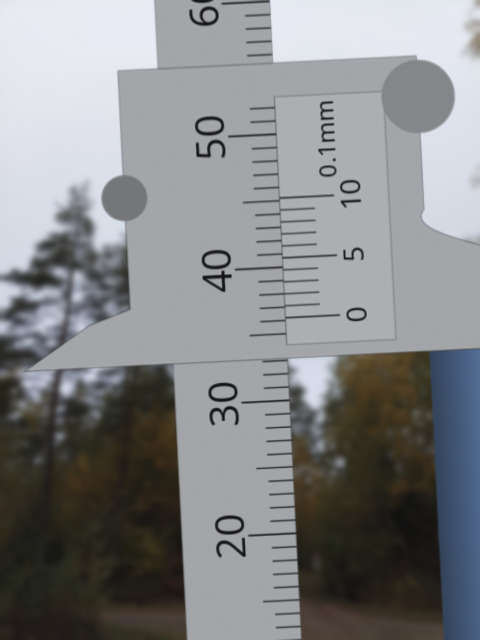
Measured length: mm 36.2
